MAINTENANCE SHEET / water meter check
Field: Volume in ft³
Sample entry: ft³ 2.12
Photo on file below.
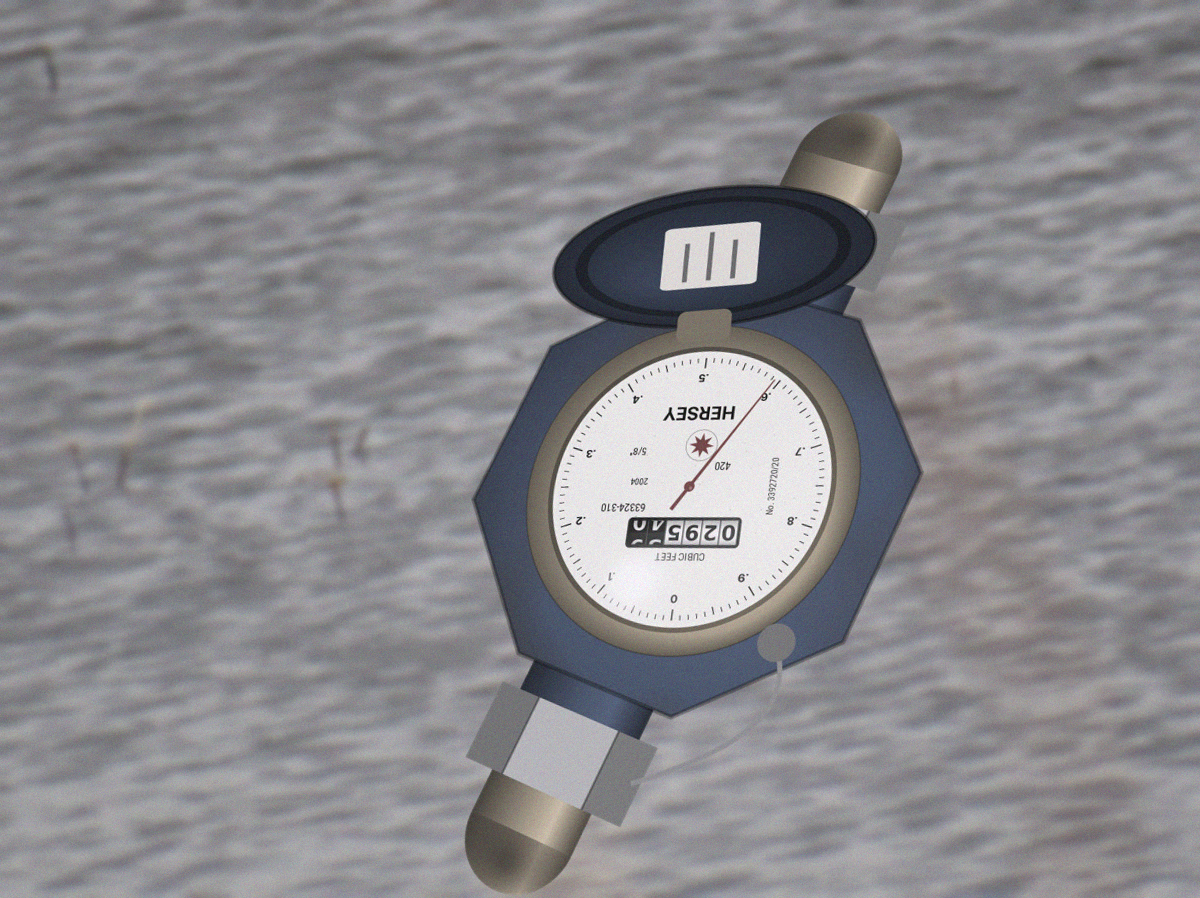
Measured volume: ft³ 29539.59
